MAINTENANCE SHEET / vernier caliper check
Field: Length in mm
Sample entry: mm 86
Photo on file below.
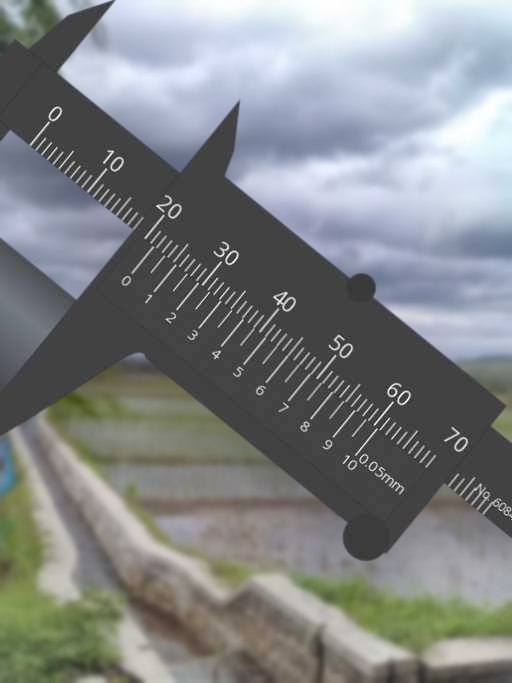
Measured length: mm 21.6
